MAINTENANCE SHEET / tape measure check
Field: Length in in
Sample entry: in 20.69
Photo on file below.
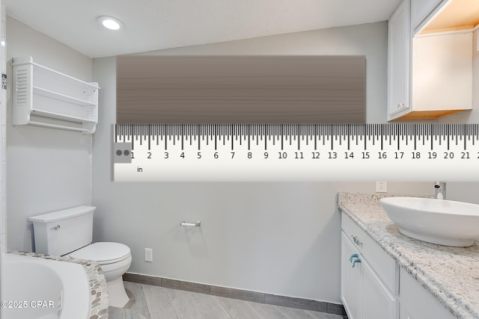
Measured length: in 15
